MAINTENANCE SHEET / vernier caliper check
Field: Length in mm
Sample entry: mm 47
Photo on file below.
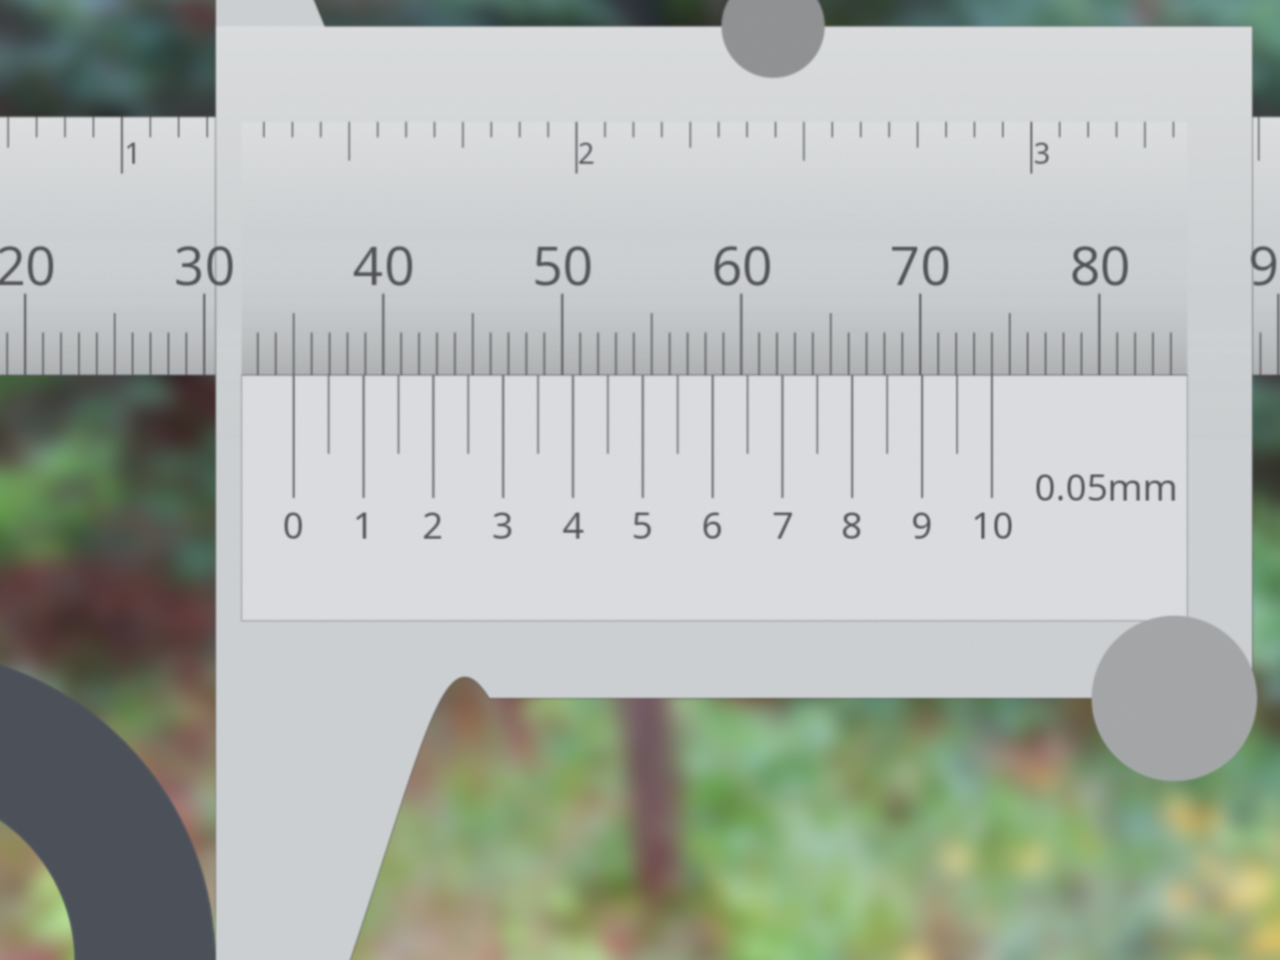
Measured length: mm 35.0
